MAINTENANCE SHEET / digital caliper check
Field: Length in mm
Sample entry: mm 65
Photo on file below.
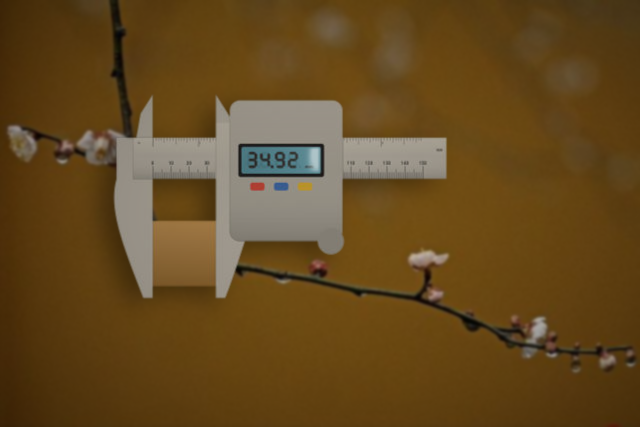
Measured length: mm 34.92
